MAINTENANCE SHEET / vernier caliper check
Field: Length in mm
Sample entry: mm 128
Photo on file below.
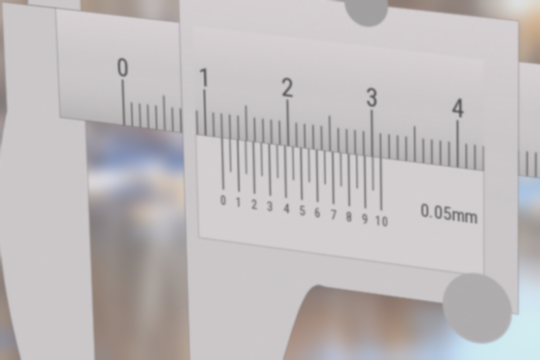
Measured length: mm 12.0
